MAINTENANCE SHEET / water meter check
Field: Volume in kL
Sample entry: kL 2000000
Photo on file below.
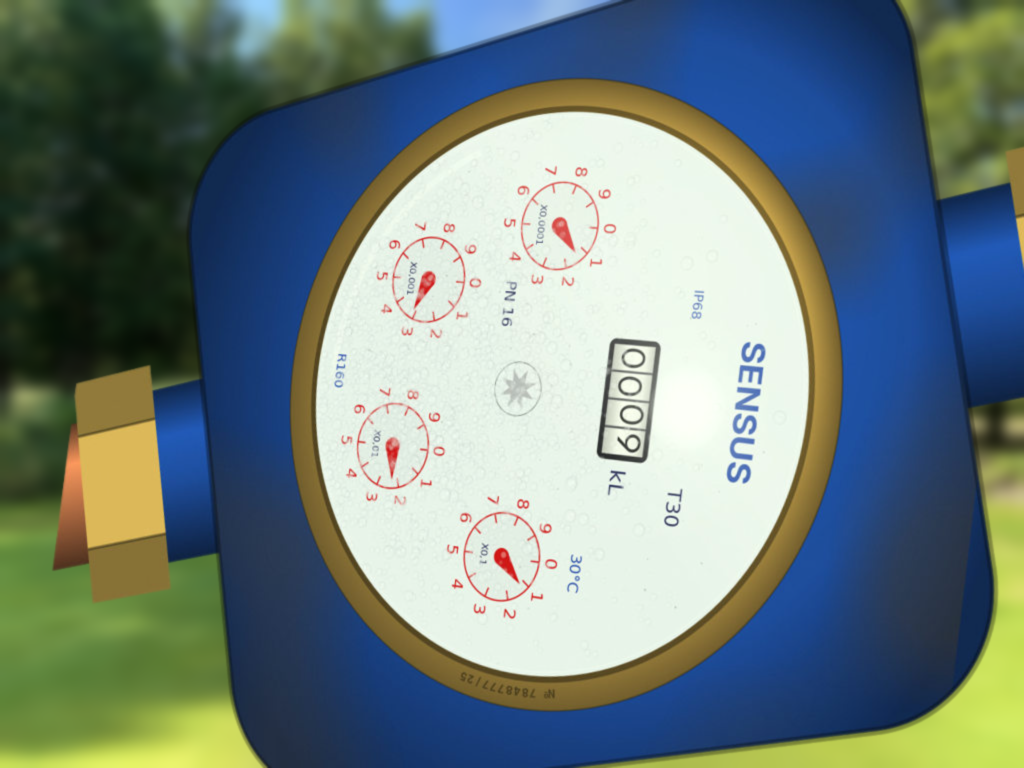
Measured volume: kL 9.1231
